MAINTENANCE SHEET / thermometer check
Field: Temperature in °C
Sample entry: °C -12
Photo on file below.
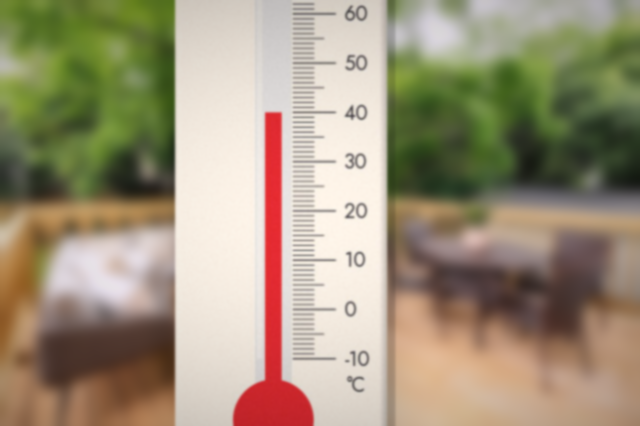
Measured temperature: °C 40
